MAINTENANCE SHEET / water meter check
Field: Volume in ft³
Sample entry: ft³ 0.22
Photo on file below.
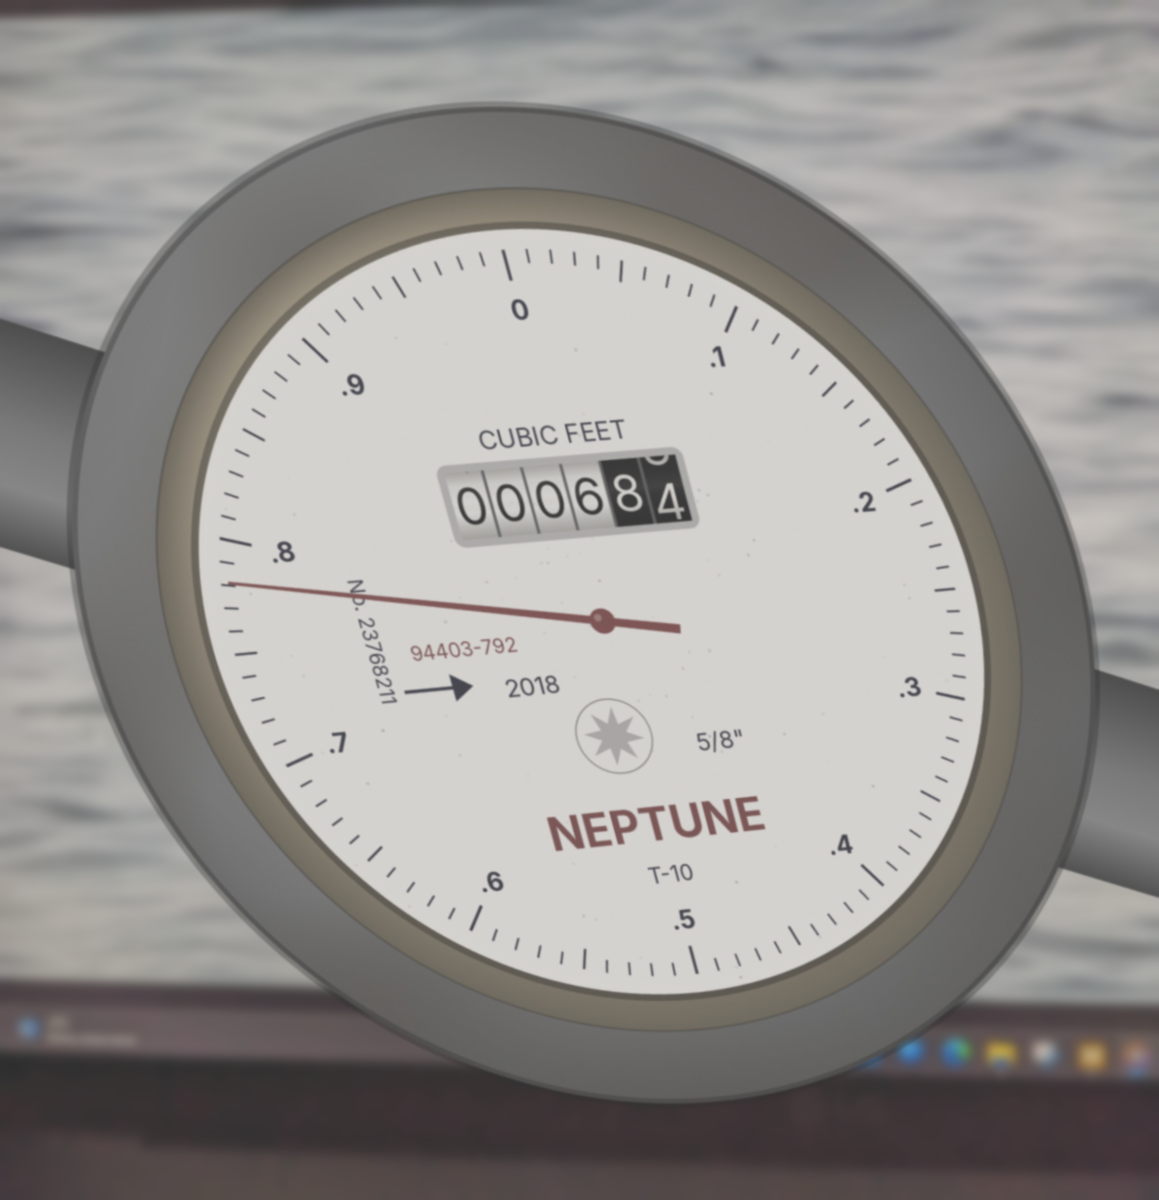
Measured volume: ft³ 683.78
